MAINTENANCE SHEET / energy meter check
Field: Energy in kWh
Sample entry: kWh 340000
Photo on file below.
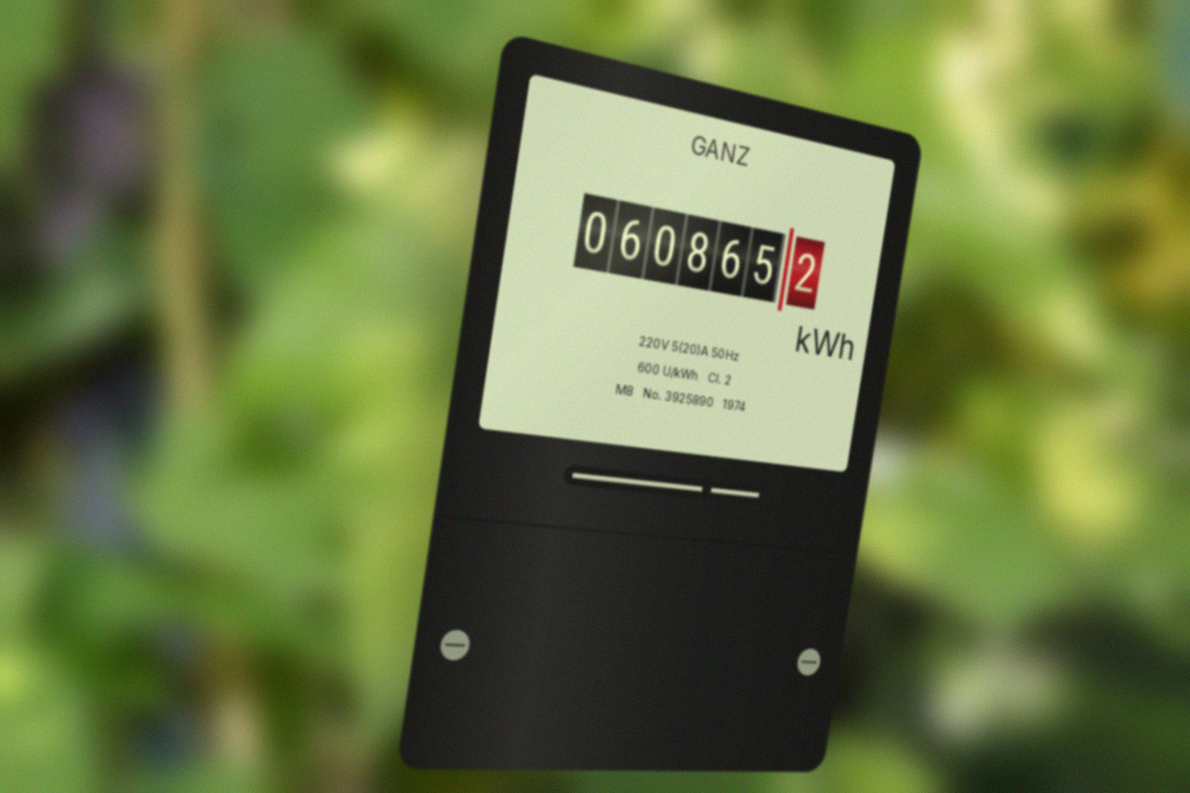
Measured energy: kWh 60865.2
